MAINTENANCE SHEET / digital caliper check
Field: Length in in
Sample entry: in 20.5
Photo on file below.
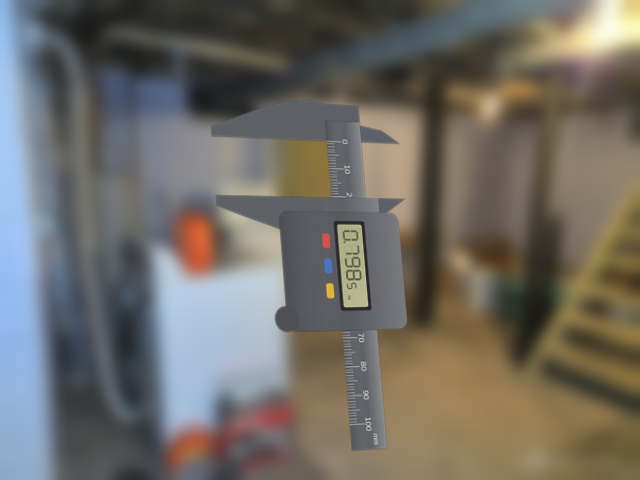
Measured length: in 0.7985
